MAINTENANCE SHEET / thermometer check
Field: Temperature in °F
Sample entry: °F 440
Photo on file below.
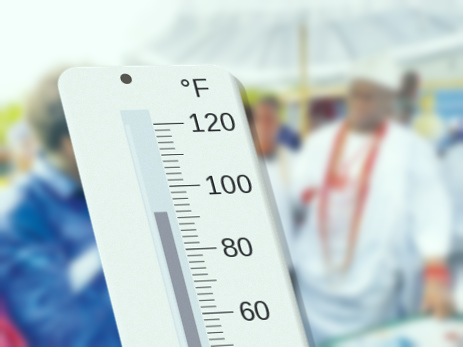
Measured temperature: °F 92
